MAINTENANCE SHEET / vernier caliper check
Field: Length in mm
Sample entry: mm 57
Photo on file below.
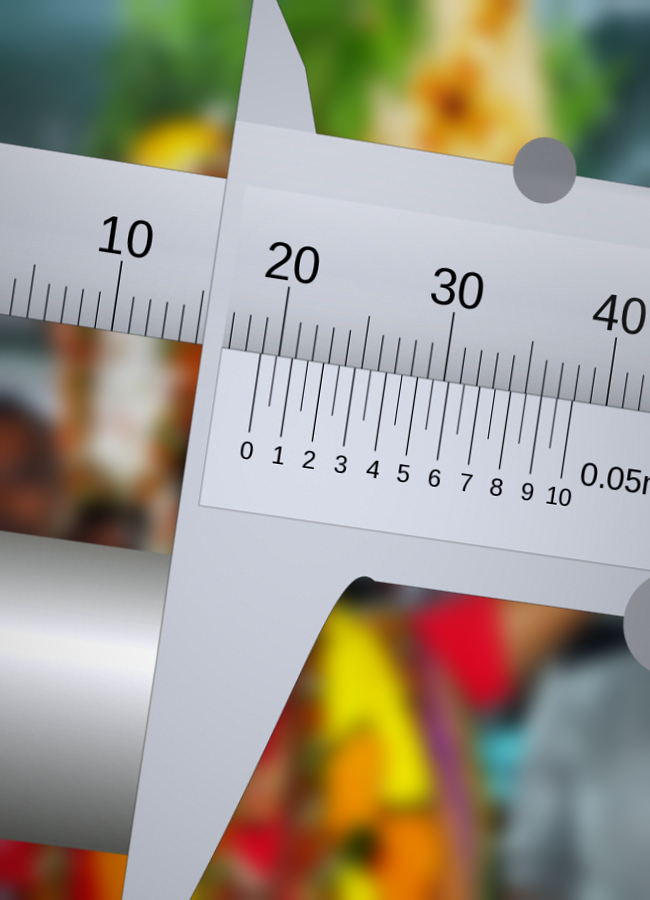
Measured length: mm 18.9
